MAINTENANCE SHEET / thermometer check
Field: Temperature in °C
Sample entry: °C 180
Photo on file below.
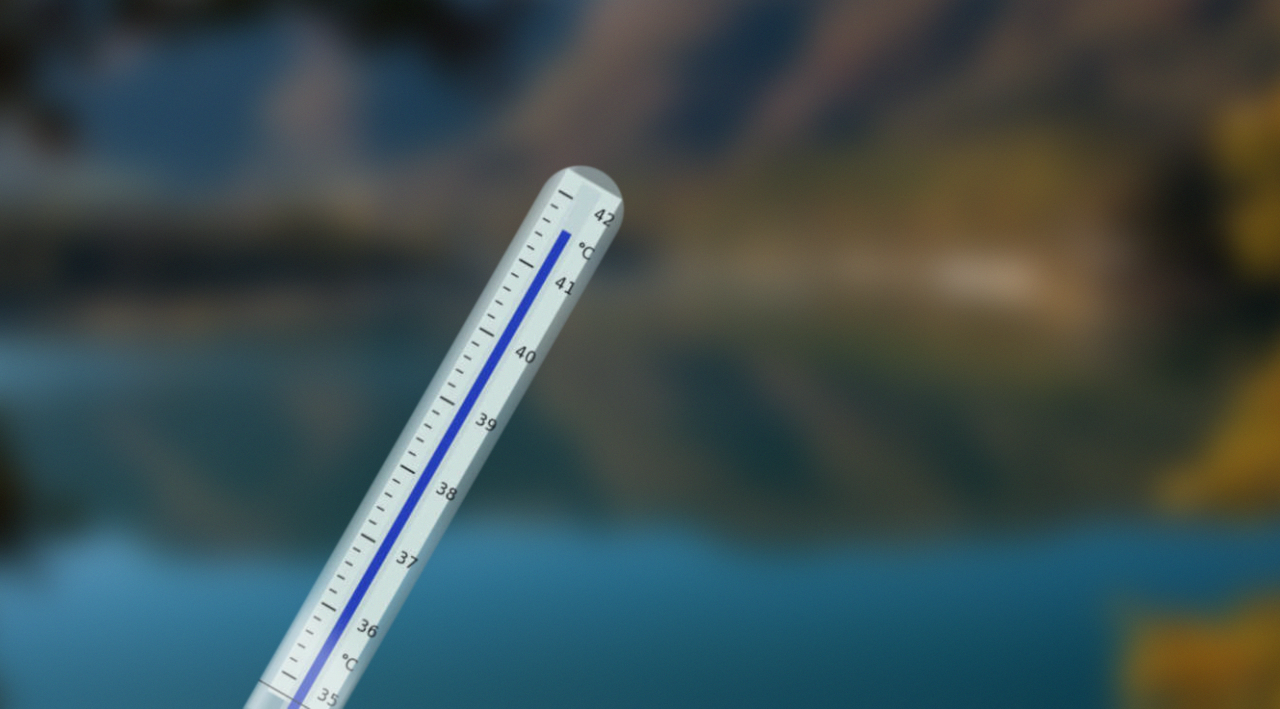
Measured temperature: °C 41.6
